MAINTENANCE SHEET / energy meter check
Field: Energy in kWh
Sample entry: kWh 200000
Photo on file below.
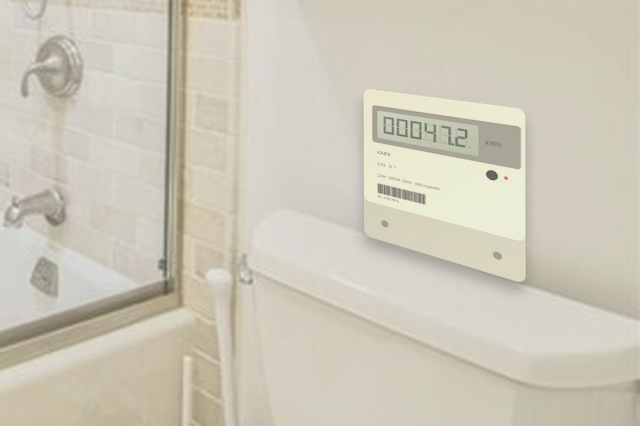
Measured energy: kWh 47.2
